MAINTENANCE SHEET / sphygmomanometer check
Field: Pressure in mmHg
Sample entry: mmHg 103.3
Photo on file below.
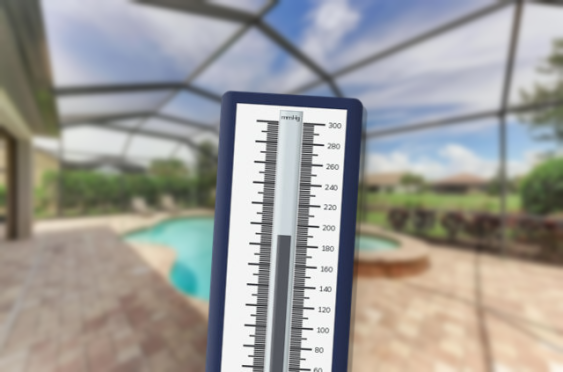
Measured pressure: mmHg 190
